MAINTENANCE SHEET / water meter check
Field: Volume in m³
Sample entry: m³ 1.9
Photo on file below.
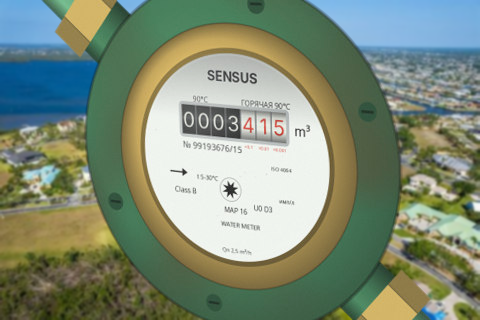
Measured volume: m³ 3.415
